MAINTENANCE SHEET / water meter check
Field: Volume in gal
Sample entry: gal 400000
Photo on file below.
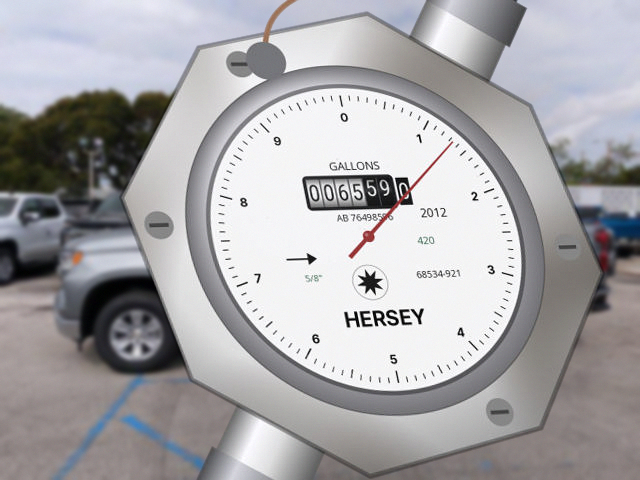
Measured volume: gal 65591.3
